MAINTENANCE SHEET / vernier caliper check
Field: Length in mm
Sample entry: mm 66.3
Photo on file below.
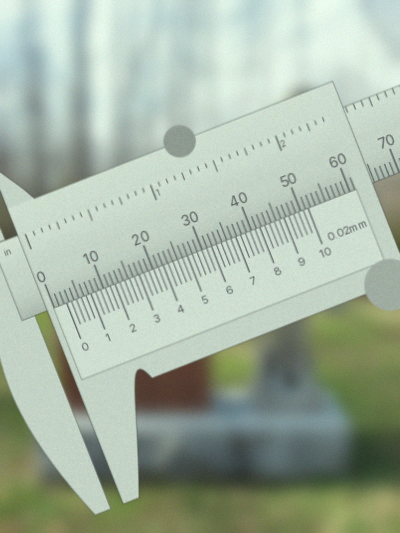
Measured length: mm 2.5
